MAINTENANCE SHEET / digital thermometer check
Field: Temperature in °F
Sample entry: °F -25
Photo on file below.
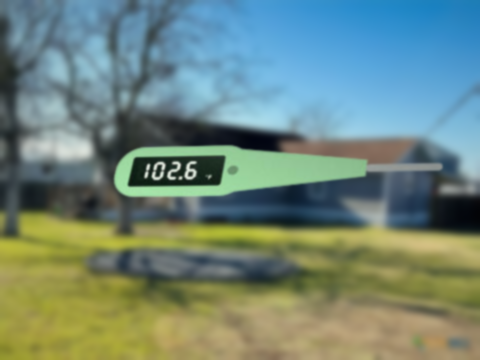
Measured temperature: °F 102.6
